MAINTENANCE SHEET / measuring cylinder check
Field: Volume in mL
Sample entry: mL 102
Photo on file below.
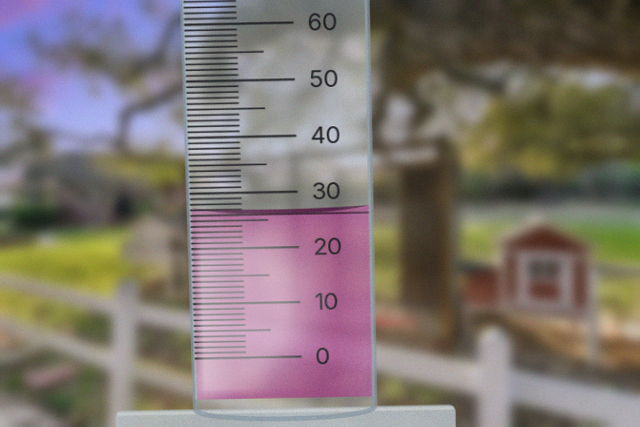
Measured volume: mL 26
